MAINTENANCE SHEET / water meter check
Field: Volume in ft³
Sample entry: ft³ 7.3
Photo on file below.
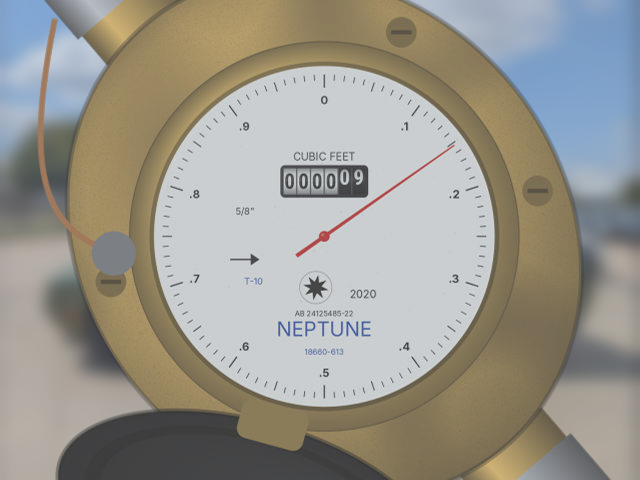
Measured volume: ft³ 9.15
